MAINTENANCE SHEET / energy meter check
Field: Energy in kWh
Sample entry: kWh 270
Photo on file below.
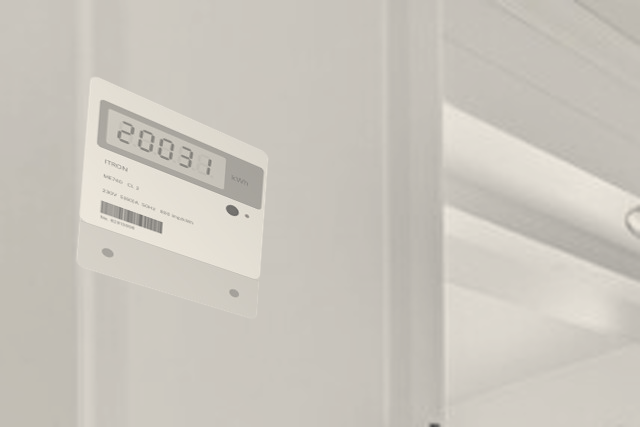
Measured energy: kWh 20031
